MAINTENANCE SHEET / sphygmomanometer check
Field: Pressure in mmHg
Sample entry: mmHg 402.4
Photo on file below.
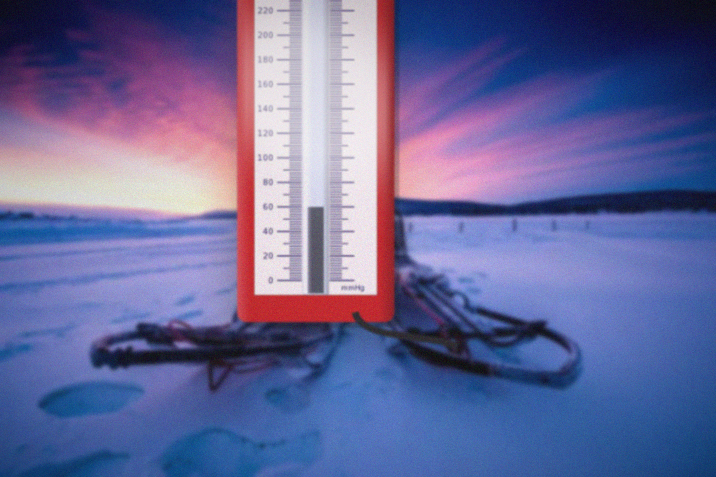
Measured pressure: mmHg 60
